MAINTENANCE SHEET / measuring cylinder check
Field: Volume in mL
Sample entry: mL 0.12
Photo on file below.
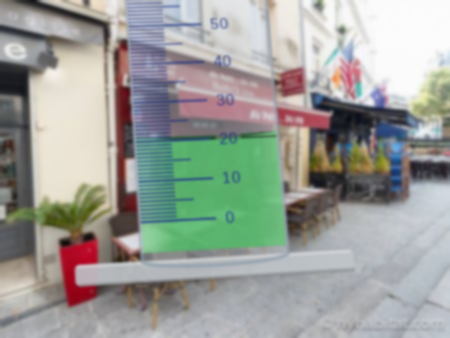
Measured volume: mL 20
